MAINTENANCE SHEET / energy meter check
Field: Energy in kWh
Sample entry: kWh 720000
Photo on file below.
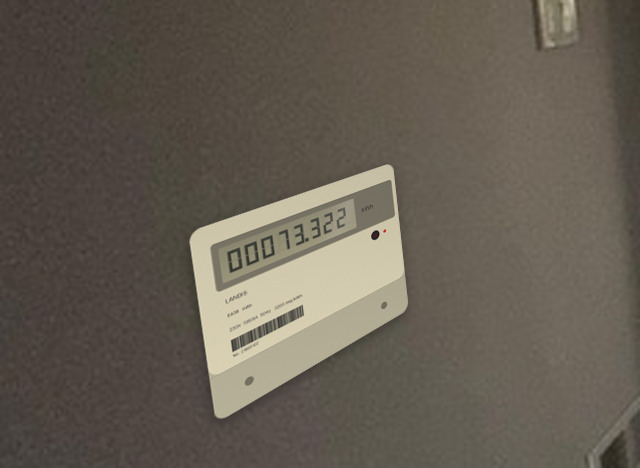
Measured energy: kWh 73.322
